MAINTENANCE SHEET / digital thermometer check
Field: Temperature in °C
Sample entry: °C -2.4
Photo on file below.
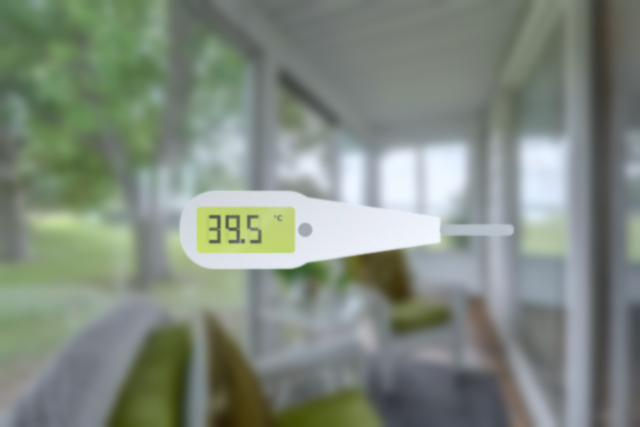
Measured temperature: °C 39.5
